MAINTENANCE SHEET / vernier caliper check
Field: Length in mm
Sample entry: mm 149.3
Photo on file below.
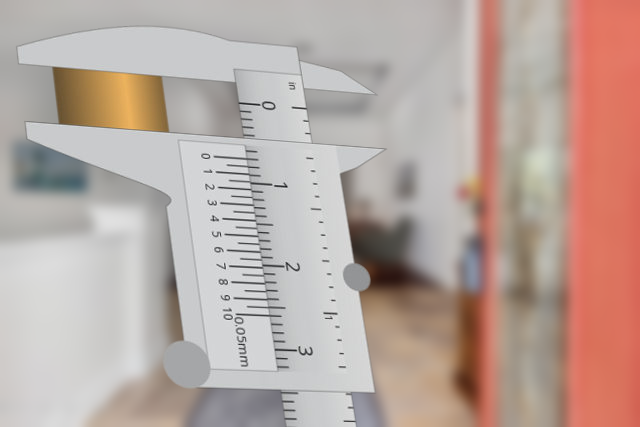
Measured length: mm 7.0
